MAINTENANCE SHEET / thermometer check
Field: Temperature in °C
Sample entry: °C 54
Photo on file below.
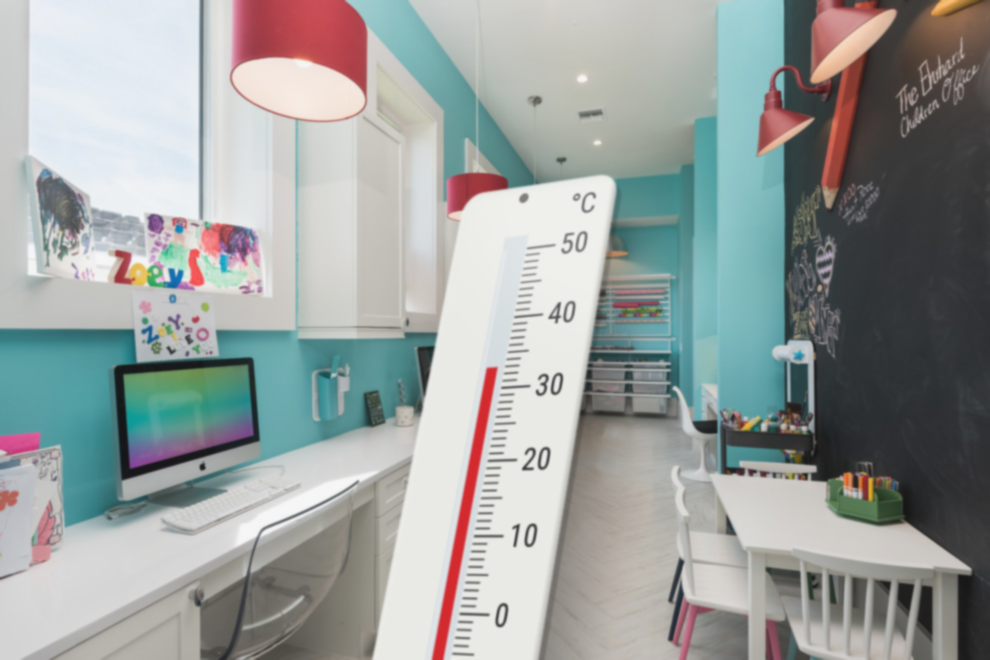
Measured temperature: °C 33
